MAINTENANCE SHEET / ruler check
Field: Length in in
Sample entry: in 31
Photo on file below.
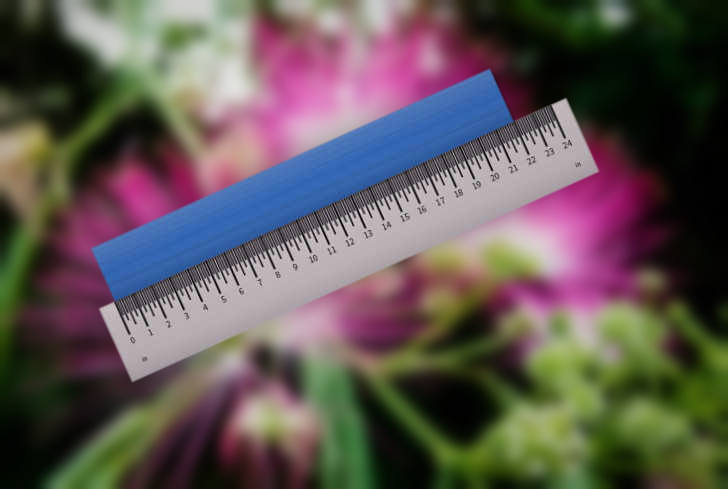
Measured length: in 22
